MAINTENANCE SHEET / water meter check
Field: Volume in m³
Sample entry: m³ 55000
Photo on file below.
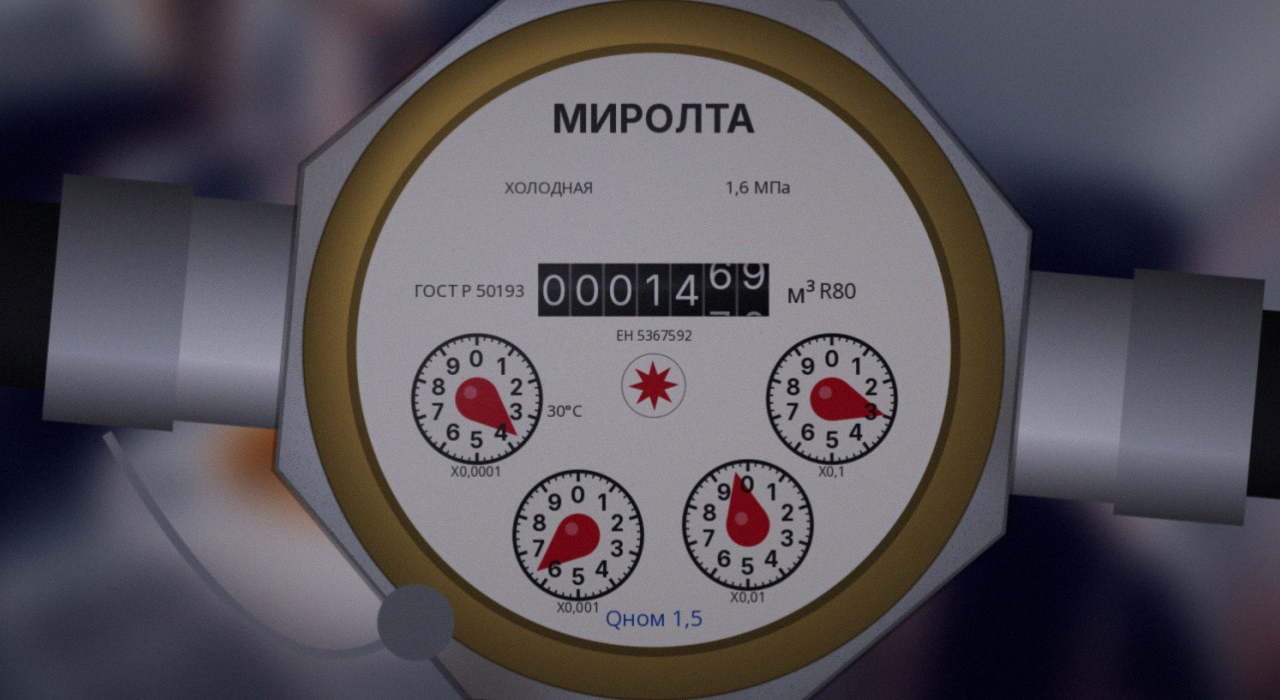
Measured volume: m³ 1469.2963
